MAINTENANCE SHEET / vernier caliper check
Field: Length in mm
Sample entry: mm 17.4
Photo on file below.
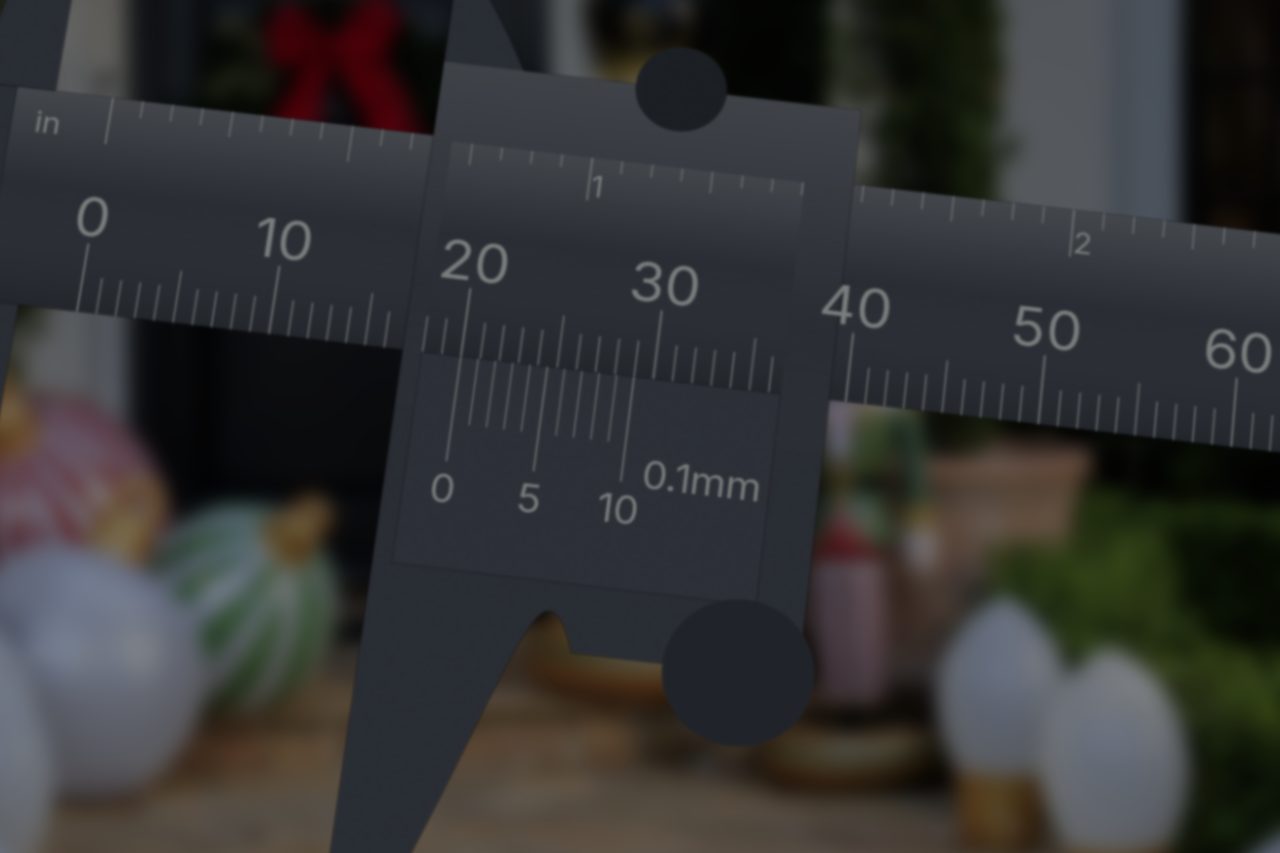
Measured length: mm 20.0
